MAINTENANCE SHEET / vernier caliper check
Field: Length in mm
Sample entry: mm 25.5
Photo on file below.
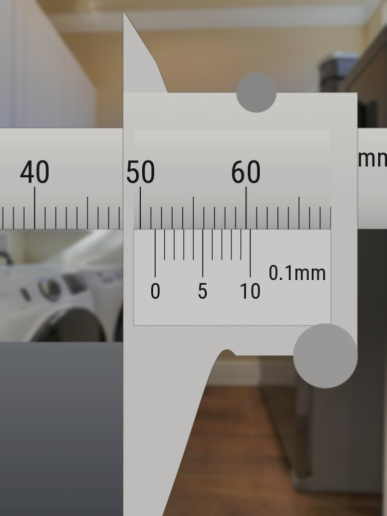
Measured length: mm 51.4
